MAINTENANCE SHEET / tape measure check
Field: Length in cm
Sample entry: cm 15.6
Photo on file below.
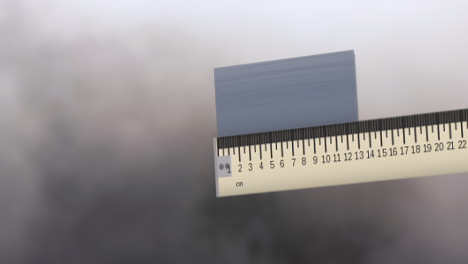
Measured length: cm 13
